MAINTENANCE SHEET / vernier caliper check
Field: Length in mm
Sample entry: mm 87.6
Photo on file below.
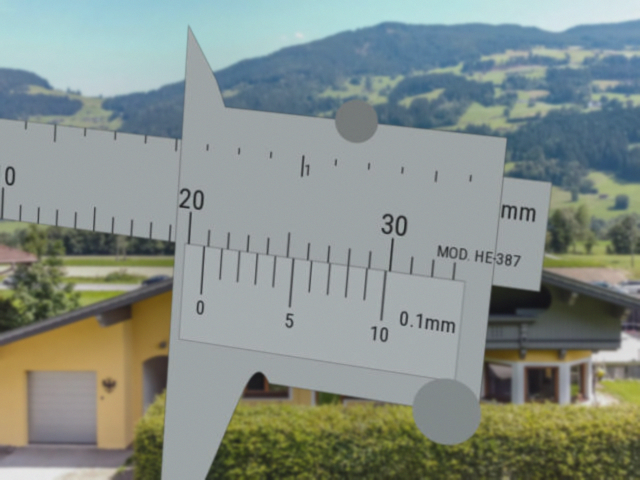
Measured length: mm 20.8
